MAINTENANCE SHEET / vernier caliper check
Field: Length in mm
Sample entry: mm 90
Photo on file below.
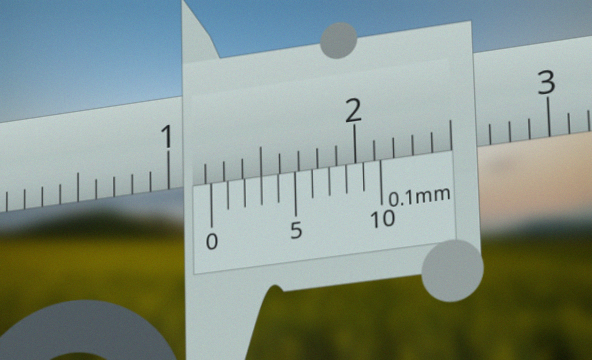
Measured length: mm 12.3
